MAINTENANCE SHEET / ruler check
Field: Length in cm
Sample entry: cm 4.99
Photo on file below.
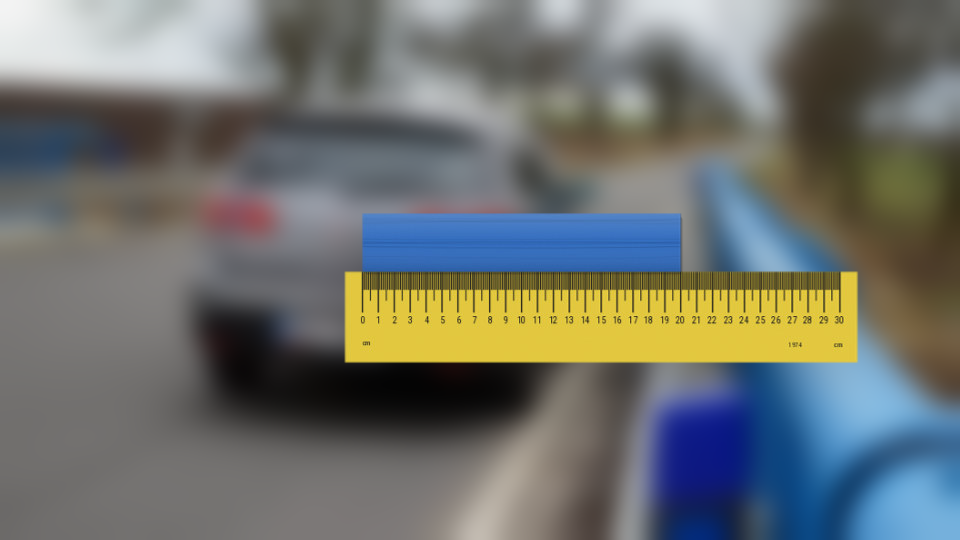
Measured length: cm 20
